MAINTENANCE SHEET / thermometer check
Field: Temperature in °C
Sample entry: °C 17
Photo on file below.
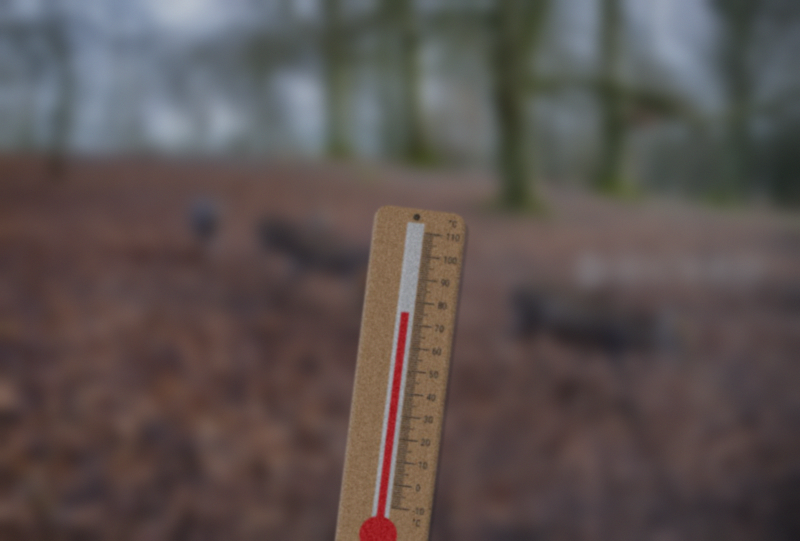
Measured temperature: °C 75
